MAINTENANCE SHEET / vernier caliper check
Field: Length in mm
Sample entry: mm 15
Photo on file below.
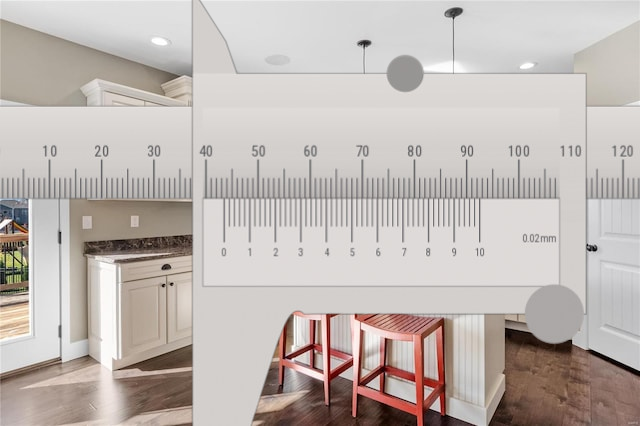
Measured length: mm 43.5
